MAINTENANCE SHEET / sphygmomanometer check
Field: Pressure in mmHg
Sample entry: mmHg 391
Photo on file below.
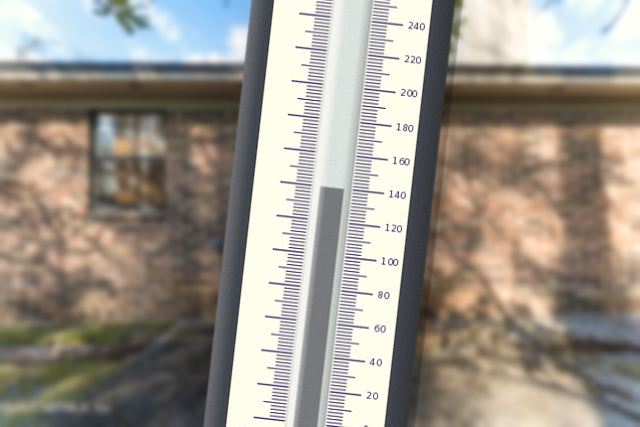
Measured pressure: mmHg 140
